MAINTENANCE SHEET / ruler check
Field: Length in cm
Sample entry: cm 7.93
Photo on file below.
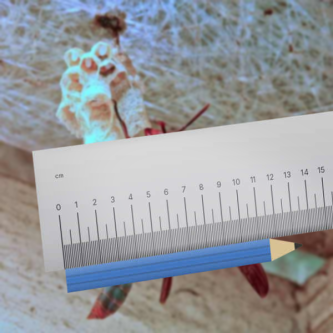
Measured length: cm 13.5
